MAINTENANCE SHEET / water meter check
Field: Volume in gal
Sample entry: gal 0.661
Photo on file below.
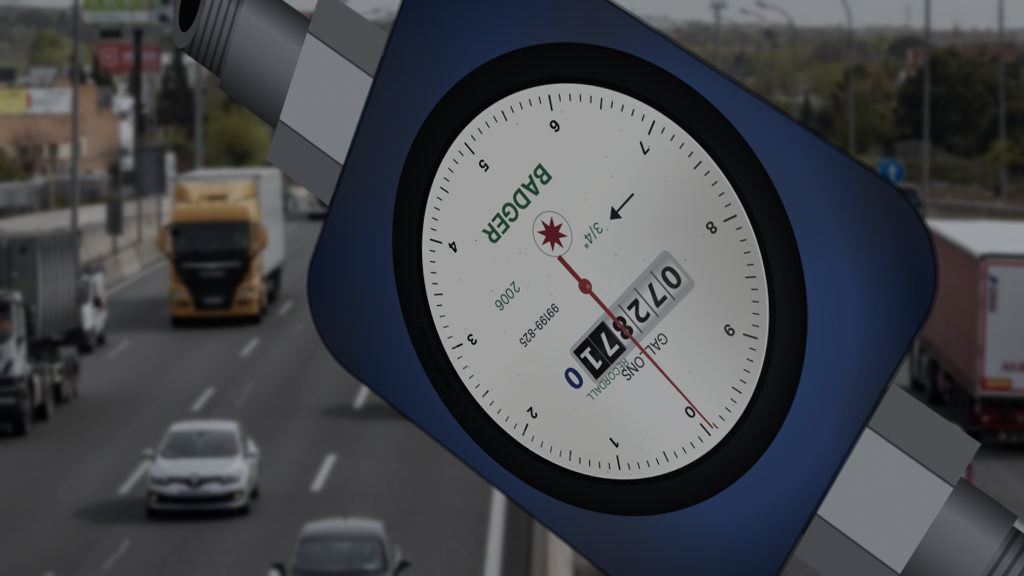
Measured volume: gal 728709.9
